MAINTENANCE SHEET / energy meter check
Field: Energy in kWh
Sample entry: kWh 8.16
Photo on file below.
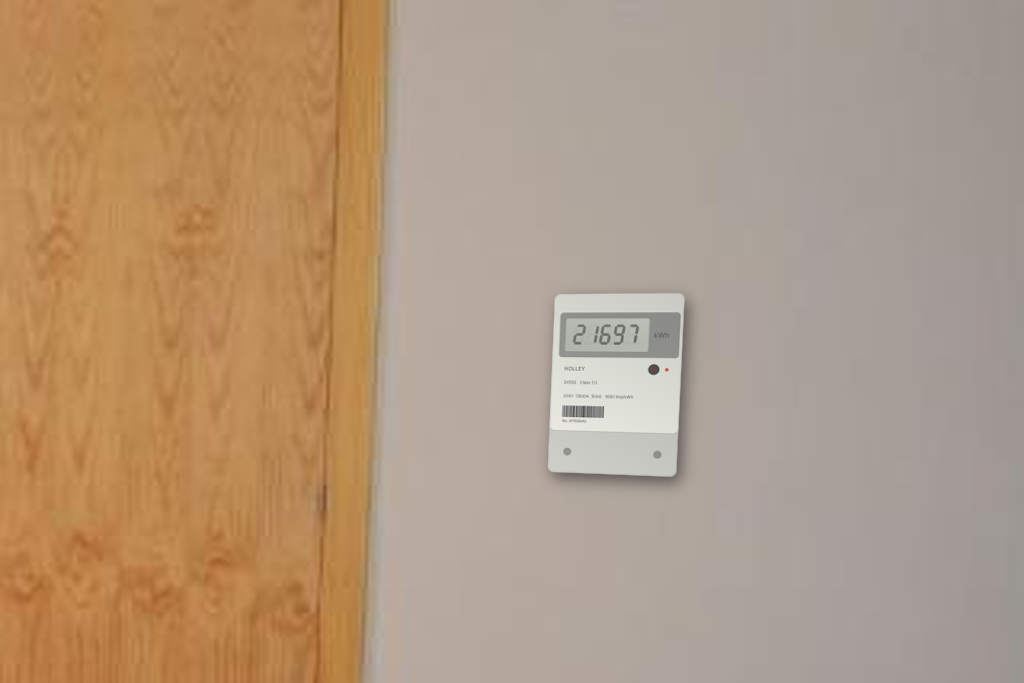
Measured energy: kWh 21697
